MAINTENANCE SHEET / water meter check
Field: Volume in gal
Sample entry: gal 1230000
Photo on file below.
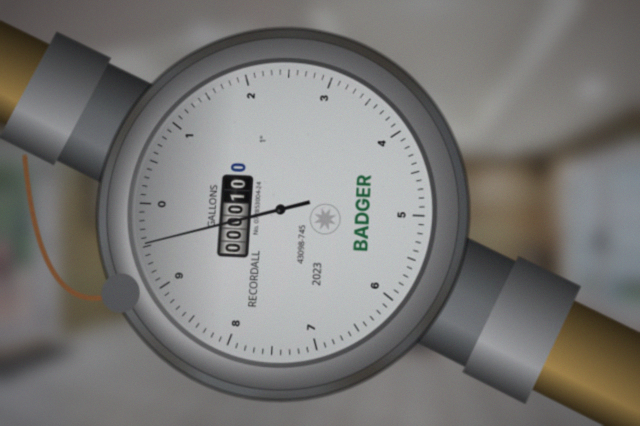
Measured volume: gal 99.5
